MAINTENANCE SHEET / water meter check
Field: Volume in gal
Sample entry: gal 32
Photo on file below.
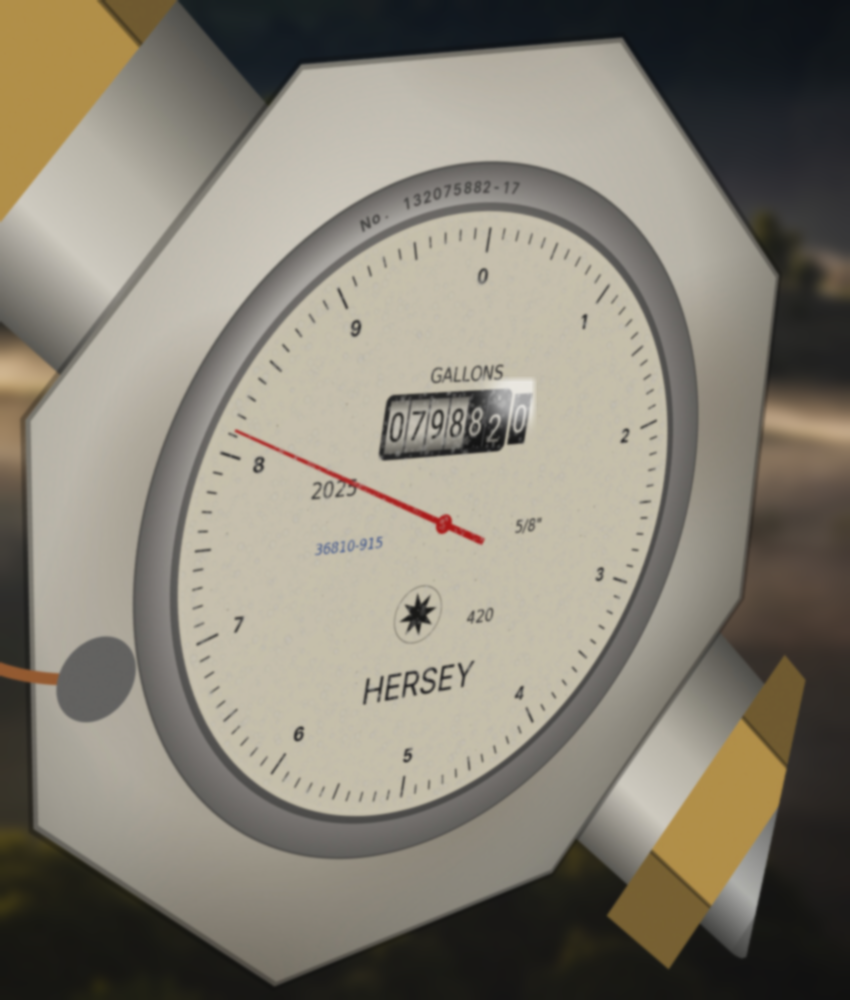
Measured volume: gal 798818.1
